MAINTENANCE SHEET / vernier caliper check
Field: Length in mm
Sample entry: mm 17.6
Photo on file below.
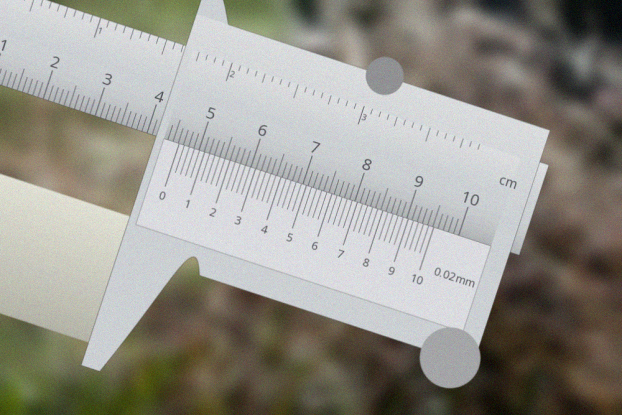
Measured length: mm 46.2
